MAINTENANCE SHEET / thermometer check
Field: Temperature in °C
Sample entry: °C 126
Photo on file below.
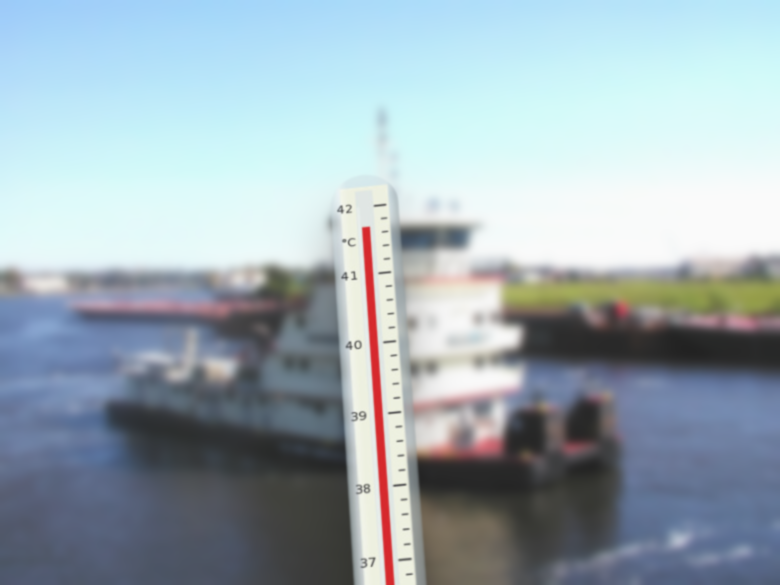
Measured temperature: °C 41.7
